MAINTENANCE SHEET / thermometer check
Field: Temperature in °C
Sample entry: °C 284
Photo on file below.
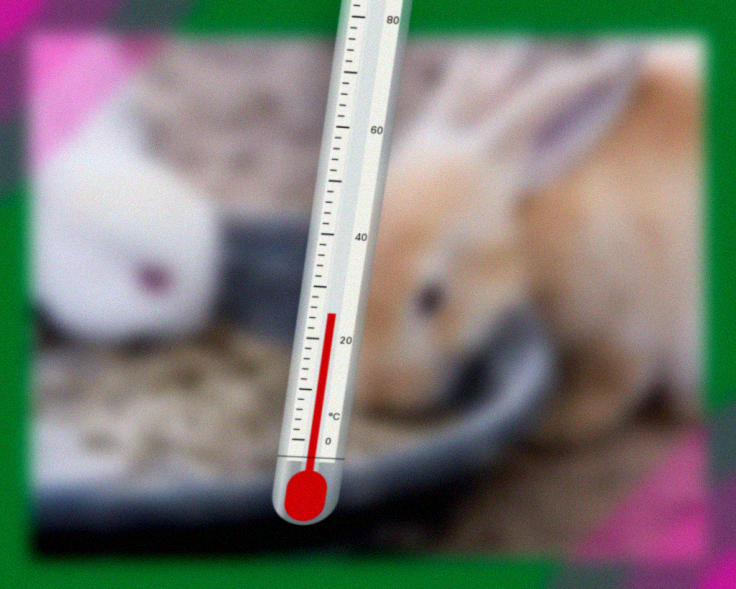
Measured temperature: °C 25
